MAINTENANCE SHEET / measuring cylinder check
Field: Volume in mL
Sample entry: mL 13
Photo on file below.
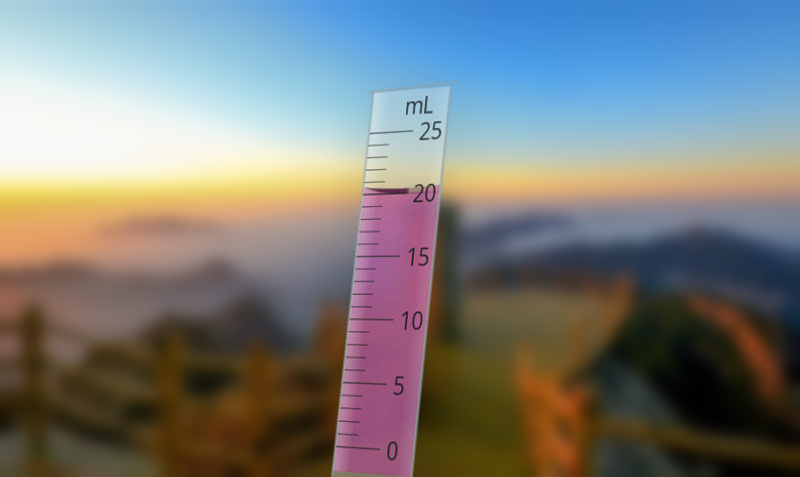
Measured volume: mL 20
